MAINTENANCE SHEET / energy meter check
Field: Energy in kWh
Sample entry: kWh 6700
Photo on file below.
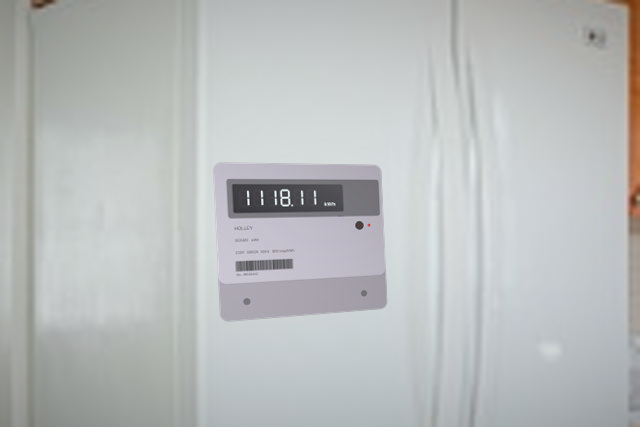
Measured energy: kWh 1118.11
